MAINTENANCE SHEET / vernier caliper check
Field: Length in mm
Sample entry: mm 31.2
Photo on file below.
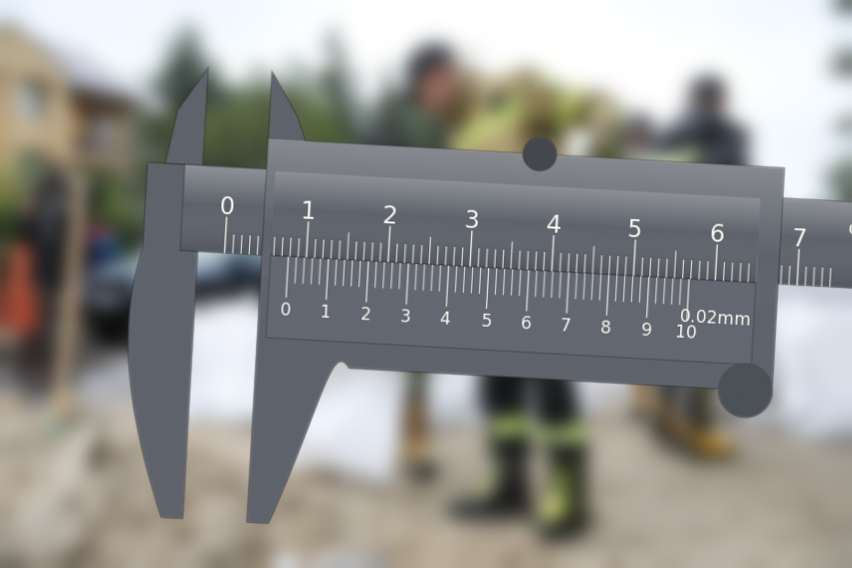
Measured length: mm 7.8
